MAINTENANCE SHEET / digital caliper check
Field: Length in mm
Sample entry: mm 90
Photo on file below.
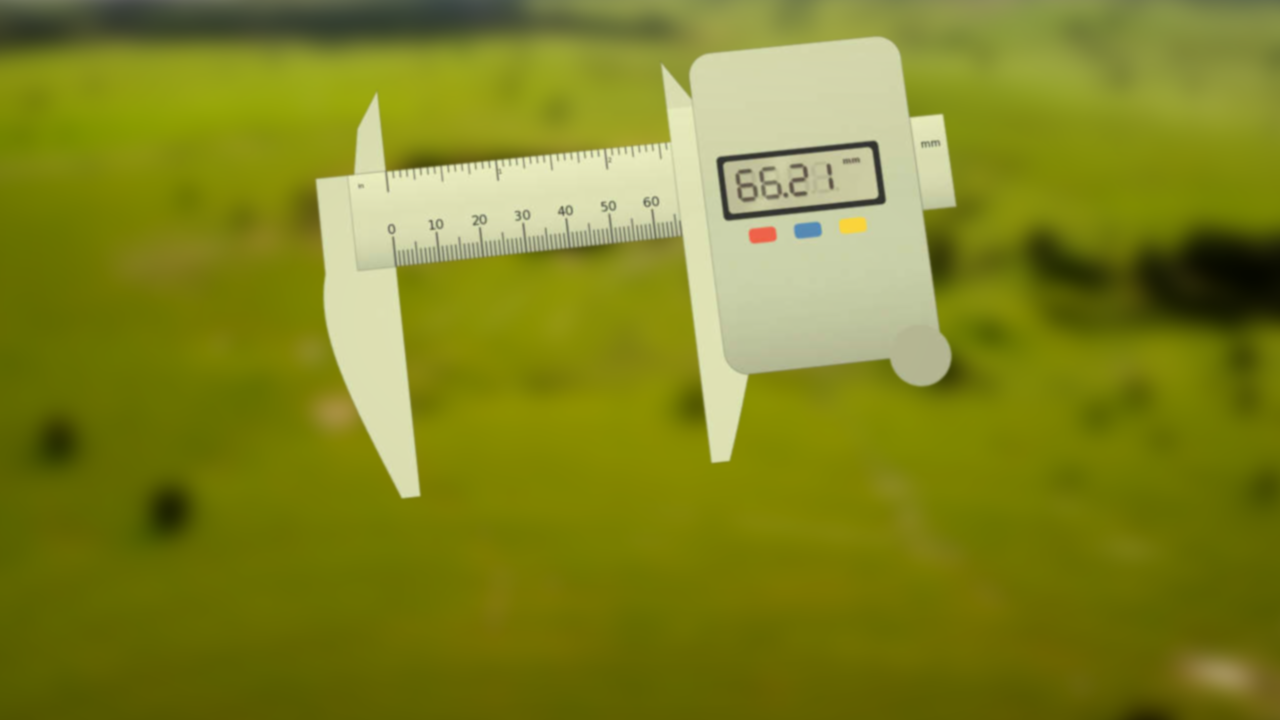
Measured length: mm 66.21
